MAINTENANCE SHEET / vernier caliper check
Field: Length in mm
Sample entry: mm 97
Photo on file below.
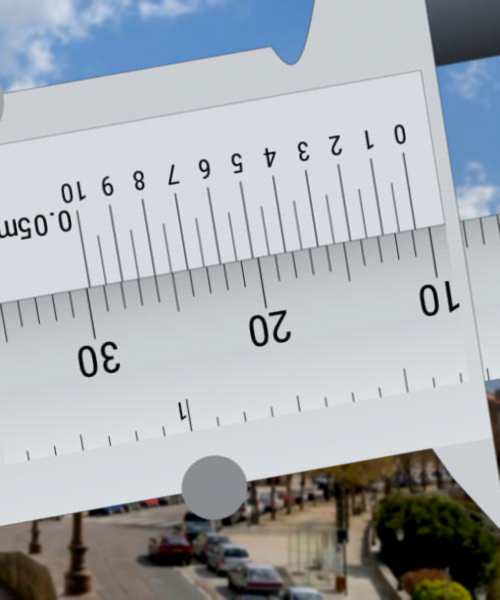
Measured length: mm 10.8
